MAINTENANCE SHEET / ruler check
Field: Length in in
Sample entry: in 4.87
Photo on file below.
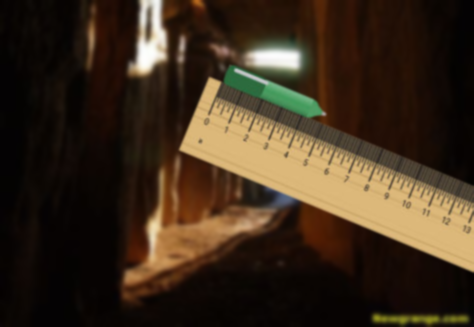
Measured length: in 5
